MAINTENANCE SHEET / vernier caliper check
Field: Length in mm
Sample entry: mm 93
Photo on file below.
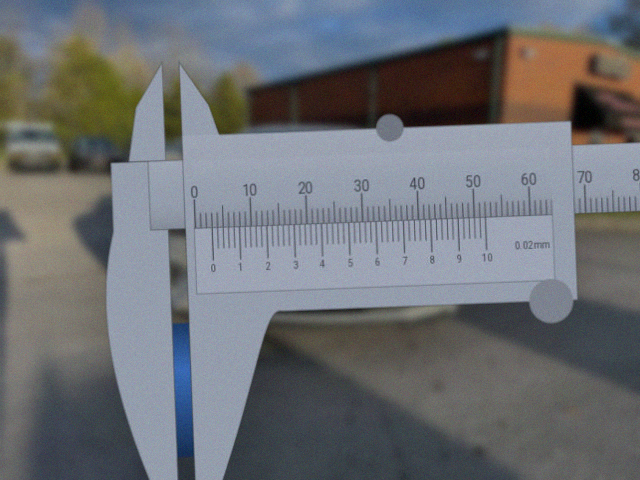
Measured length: mm 3.0
